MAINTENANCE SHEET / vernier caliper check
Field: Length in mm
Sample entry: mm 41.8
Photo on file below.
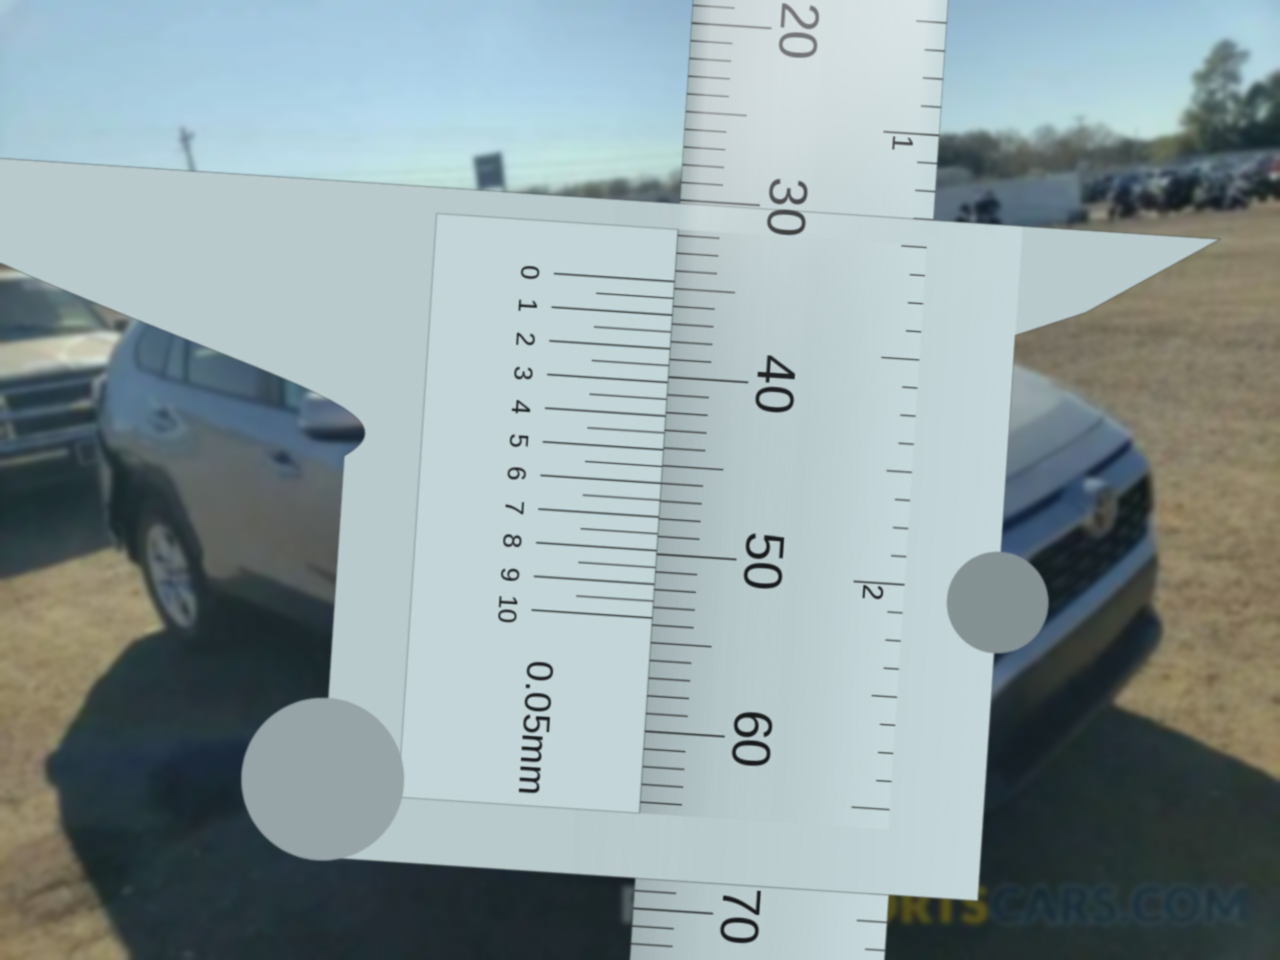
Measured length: mm 34.6
